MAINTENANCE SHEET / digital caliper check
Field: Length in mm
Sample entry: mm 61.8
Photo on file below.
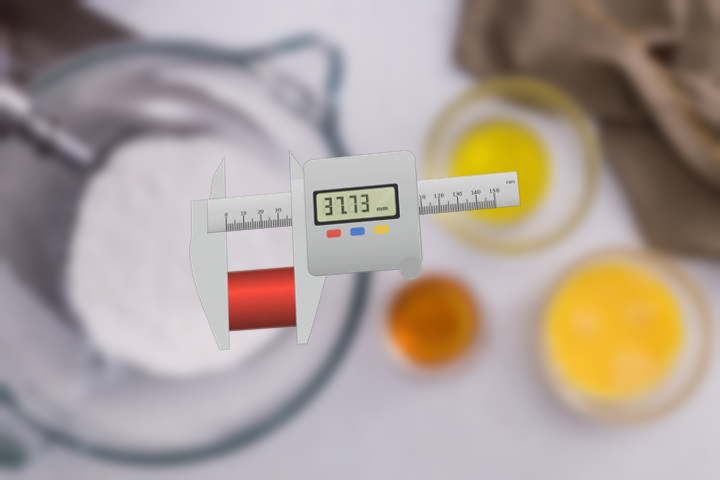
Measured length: mm 37.73
